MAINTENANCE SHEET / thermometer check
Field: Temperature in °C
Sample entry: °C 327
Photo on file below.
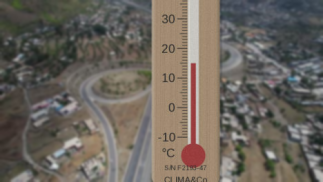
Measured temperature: °C 15
